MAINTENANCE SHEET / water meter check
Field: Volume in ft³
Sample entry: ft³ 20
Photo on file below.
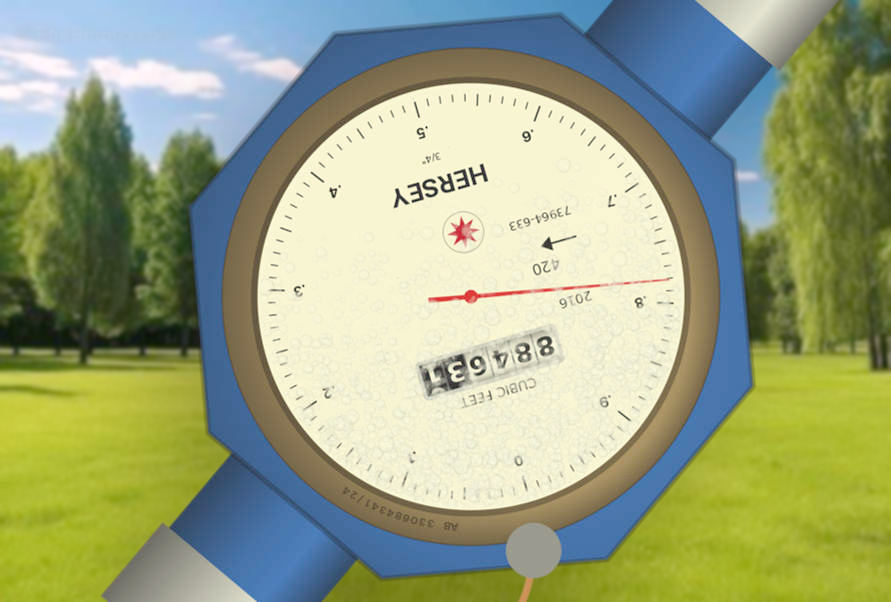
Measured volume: ft³ 884630.78
